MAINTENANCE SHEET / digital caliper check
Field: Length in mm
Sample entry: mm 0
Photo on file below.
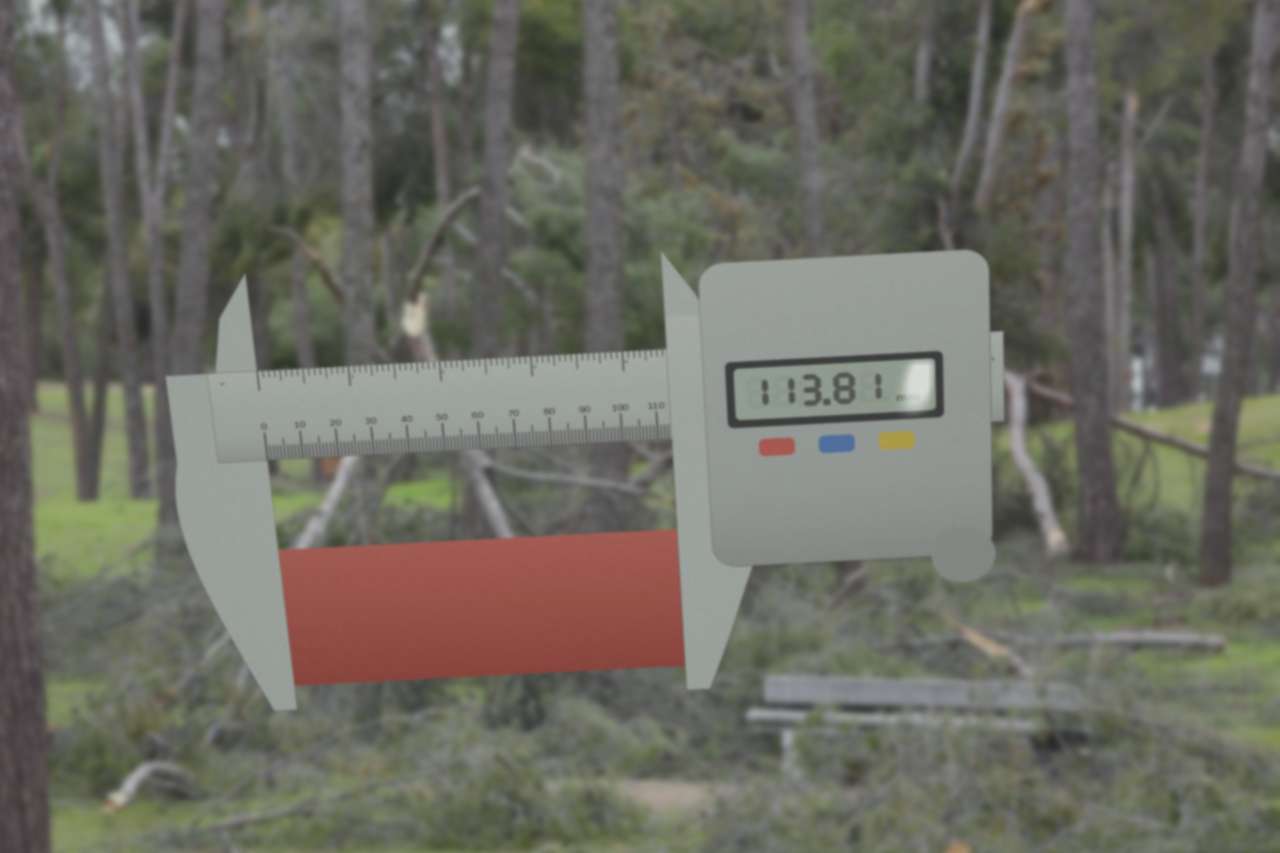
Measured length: mm 113.81
